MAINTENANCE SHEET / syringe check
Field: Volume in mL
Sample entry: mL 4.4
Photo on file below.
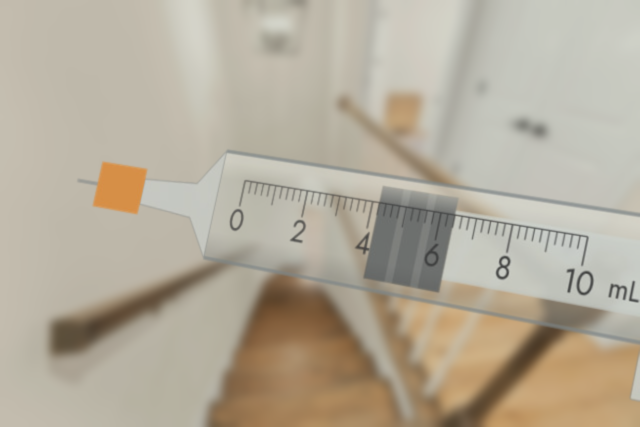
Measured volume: mL 4.2
